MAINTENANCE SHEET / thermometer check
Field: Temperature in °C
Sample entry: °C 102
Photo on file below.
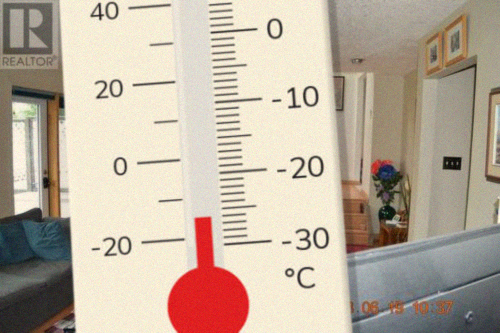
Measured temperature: °C -26
